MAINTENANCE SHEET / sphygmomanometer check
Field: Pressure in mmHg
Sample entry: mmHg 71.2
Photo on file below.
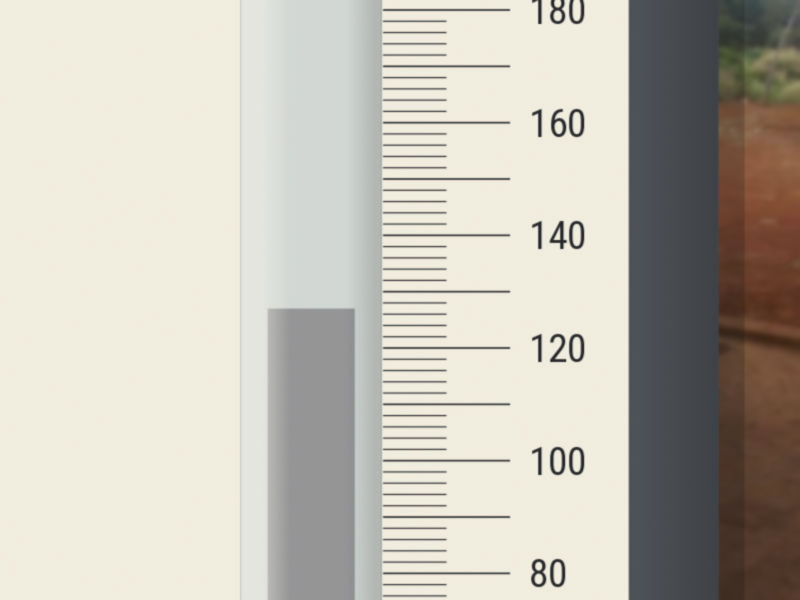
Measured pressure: mmHg 127
